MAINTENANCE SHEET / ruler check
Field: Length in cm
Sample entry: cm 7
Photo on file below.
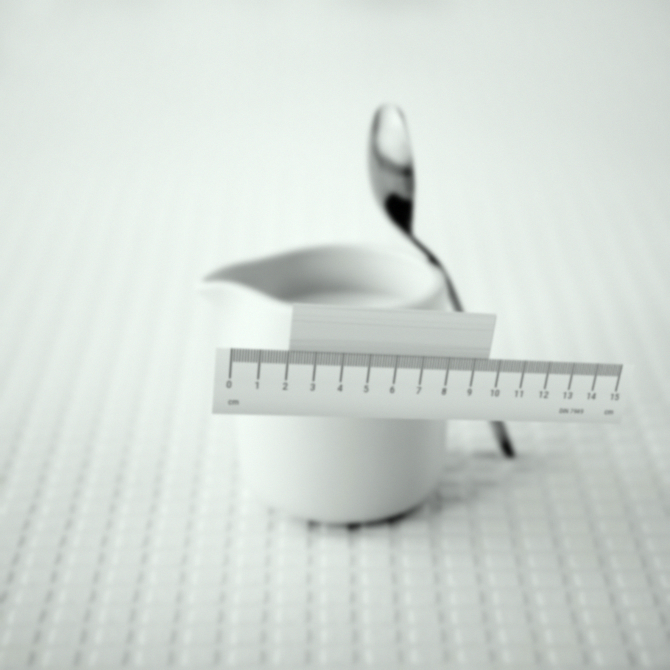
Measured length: cm 7.5
